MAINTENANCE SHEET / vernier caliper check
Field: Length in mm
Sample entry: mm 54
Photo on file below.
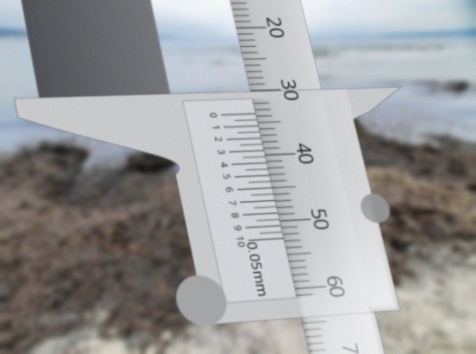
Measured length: mm 33.6
